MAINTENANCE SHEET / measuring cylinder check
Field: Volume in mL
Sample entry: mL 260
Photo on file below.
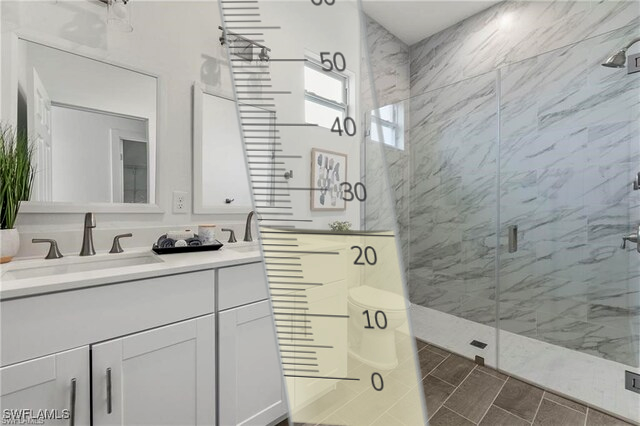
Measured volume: mL 23
